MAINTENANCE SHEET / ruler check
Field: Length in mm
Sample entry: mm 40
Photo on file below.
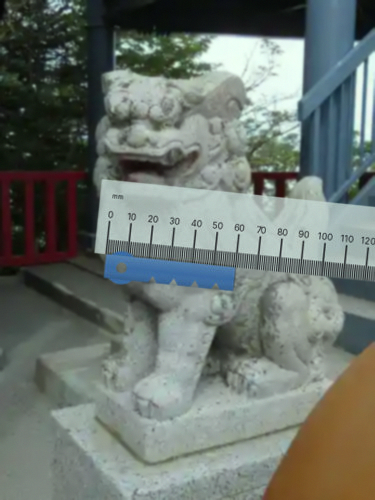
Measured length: mm 60
